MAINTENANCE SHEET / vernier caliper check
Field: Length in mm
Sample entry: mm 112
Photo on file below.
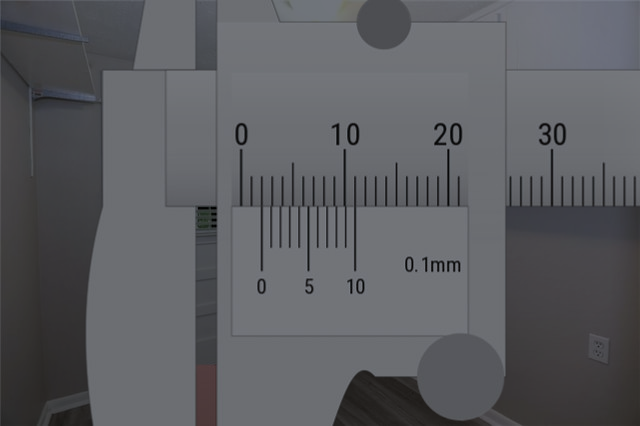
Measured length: mm 2.0
